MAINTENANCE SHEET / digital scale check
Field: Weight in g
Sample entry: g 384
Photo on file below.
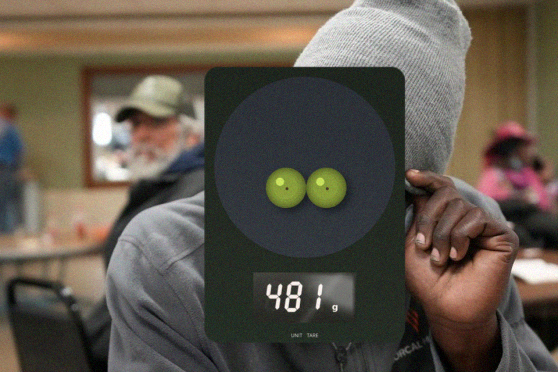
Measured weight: g 481
